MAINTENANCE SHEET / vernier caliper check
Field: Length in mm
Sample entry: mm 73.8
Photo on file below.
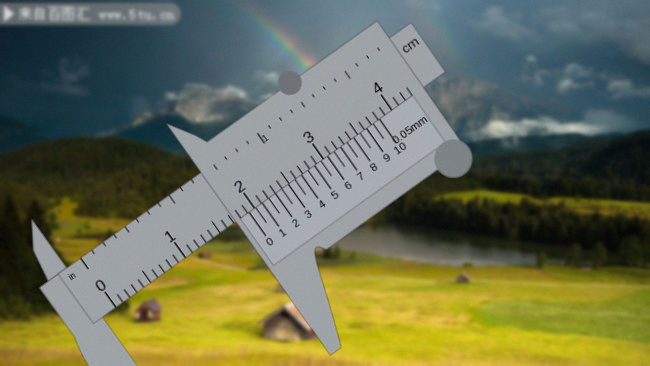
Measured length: mm 19.2
